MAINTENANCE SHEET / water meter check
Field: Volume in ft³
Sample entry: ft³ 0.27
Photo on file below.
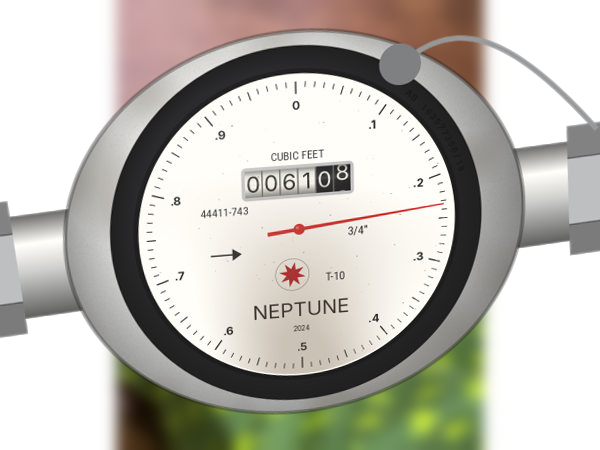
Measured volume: ft³ 6108.23
